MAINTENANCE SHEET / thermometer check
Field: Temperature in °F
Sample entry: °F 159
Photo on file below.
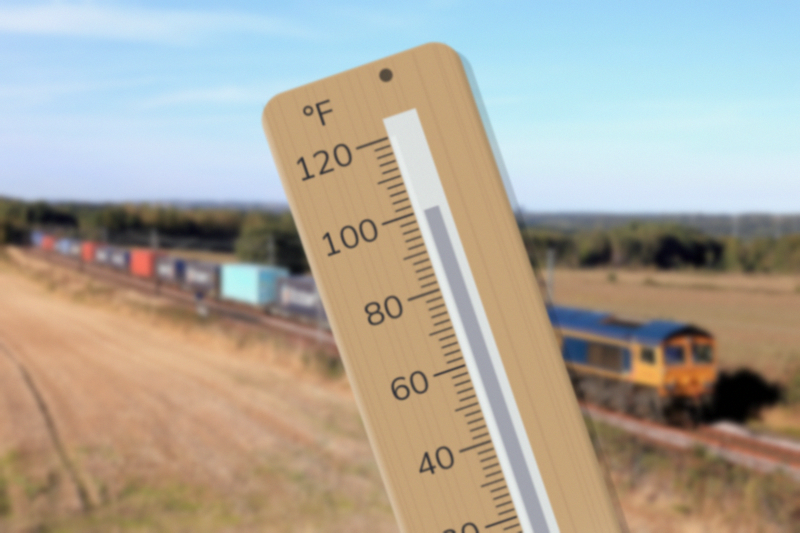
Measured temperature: °F 100
